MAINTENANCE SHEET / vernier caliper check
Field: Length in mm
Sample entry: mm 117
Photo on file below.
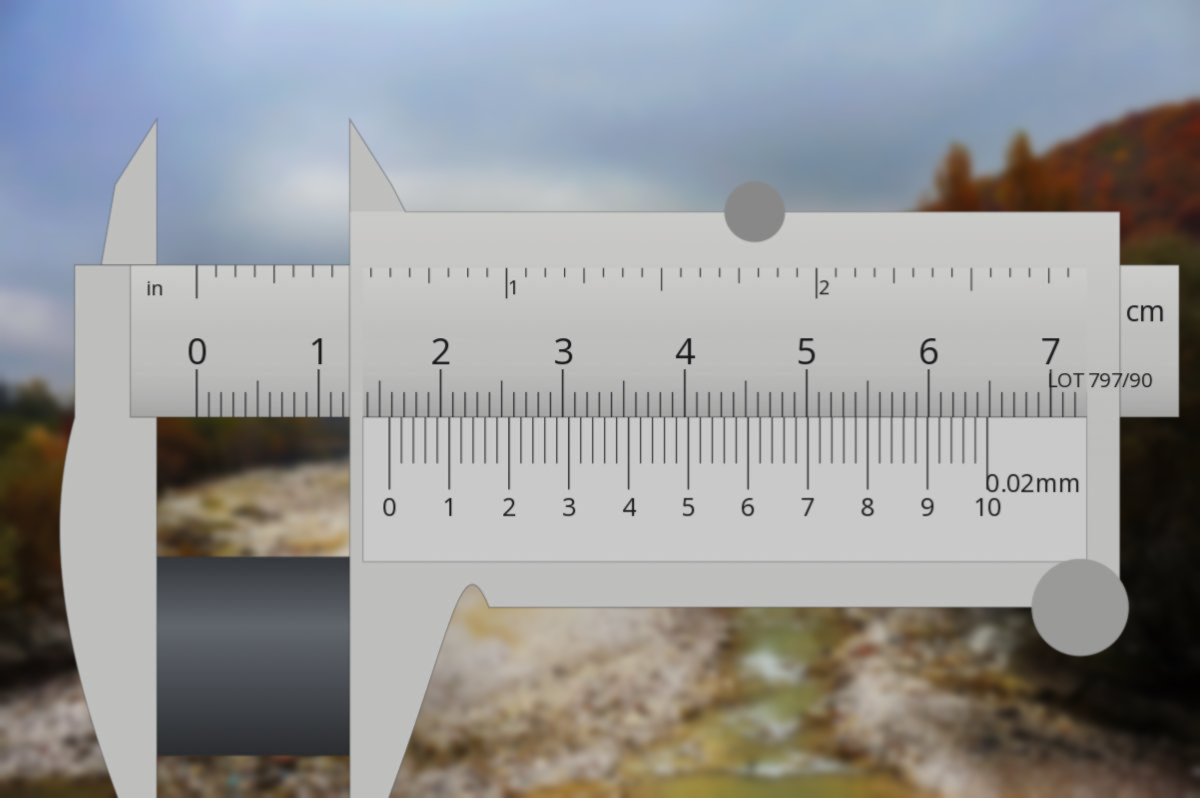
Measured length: mm 15.8
